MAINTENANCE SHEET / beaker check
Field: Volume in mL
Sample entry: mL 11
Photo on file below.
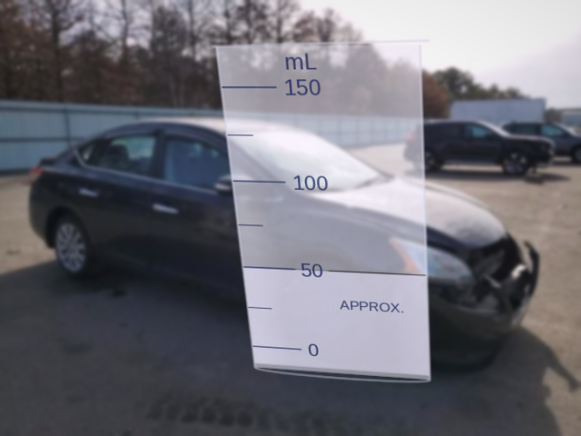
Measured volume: mL 50
